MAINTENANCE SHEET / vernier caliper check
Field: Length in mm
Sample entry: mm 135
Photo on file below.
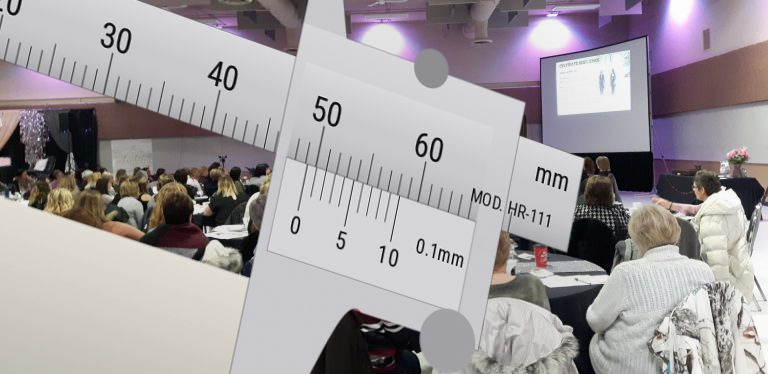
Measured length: mm 49.2
